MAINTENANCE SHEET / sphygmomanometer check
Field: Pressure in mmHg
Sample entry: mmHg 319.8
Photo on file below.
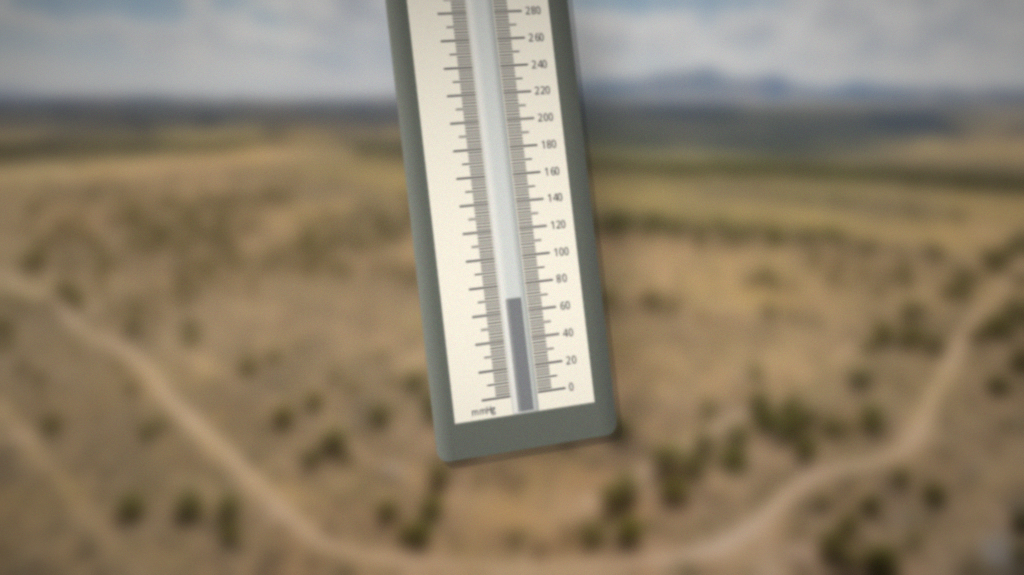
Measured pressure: mmHg 70
